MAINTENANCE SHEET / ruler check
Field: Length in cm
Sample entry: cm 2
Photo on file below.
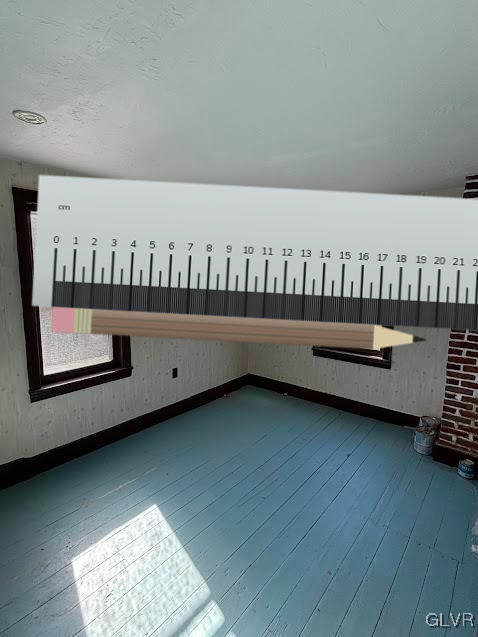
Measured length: cm 19.5
